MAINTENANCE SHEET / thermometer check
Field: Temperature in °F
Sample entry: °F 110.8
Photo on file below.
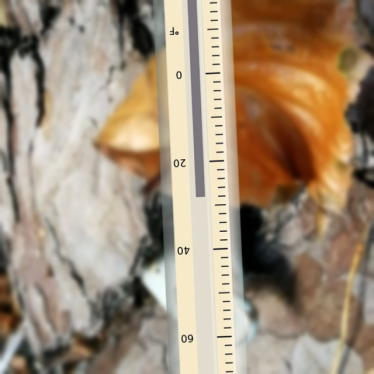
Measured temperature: °F 28
